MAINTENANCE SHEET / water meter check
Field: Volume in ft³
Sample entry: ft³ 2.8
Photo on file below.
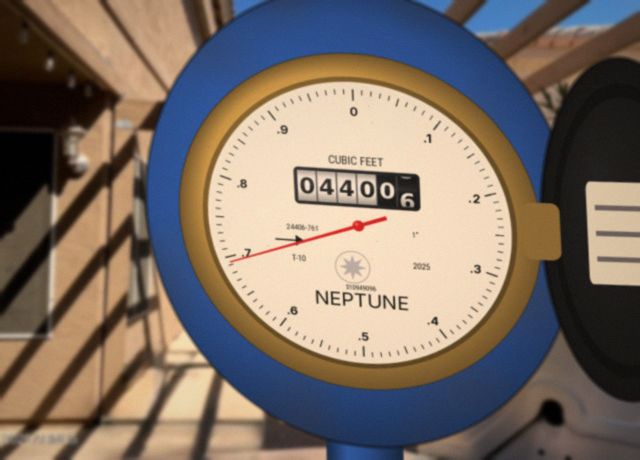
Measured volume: ft³ 44005.69
